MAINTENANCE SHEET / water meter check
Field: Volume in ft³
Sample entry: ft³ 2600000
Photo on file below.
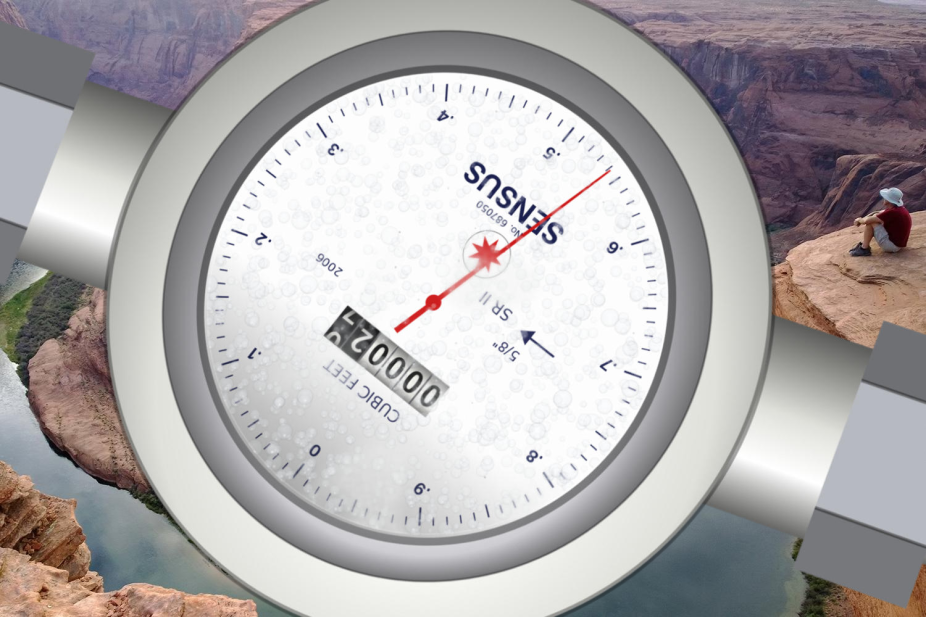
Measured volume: ft³ 26.54
